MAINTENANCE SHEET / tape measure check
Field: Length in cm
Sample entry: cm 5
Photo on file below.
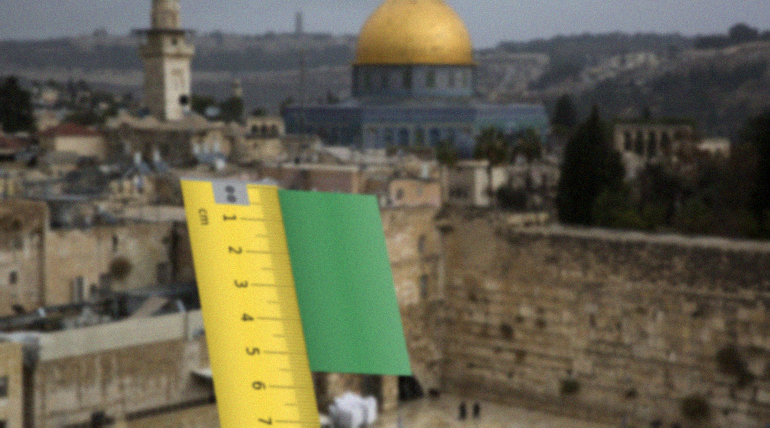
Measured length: cm 5.5
